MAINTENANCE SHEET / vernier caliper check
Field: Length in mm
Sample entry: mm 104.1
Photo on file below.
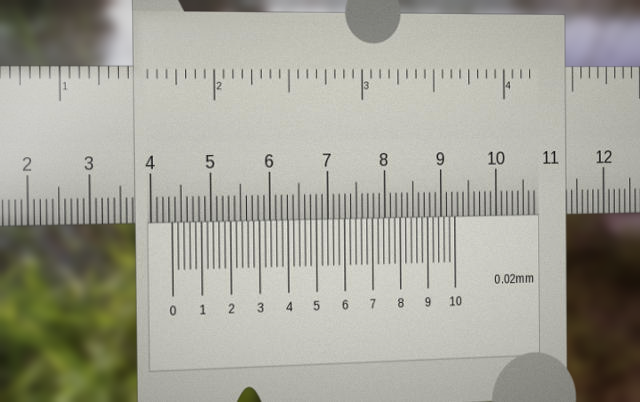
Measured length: mm 43.5
